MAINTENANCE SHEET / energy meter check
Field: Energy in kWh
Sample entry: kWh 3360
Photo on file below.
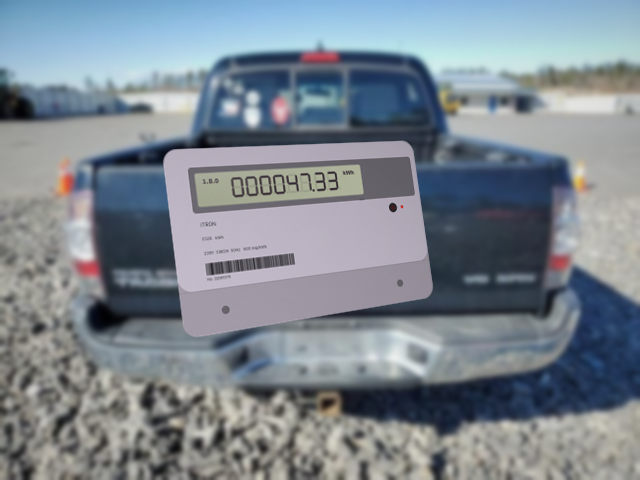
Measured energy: kWh 47.33
